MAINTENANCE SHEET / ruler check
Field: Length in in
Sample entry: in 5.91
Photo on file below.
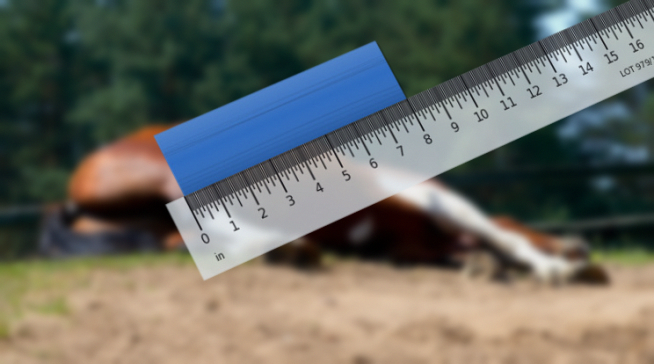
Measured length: in 8
